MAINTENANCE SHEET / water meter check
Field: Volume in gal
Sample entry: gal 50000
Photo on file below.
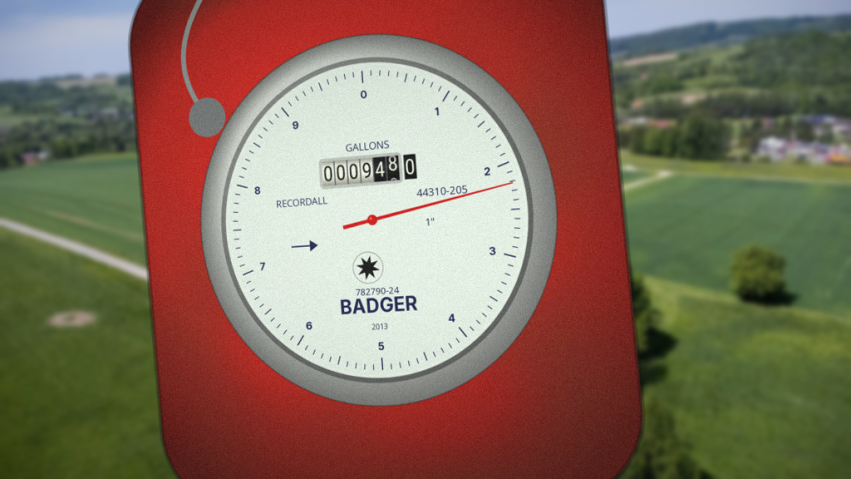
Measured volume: gal 9482.2
